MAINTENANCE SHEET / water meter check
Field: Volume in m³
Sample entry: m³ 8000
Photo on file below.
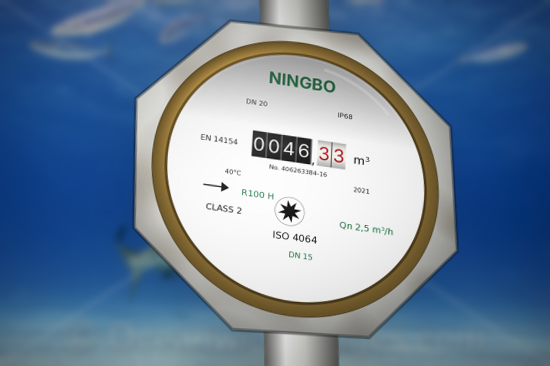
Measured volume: m³ 46.33
